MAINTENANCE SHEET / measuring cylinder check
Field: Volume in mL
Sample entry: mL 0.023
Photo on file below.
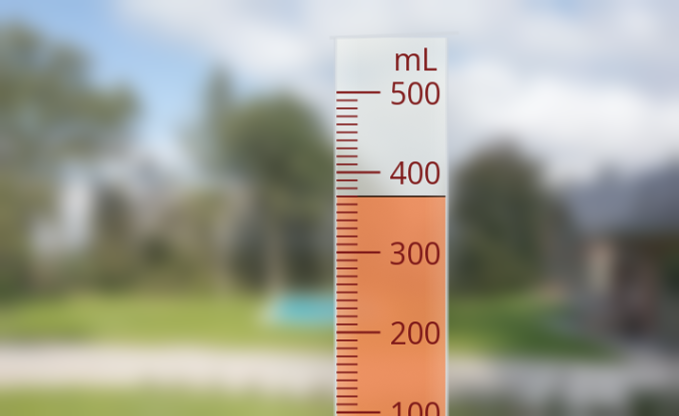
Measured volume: mL 370
